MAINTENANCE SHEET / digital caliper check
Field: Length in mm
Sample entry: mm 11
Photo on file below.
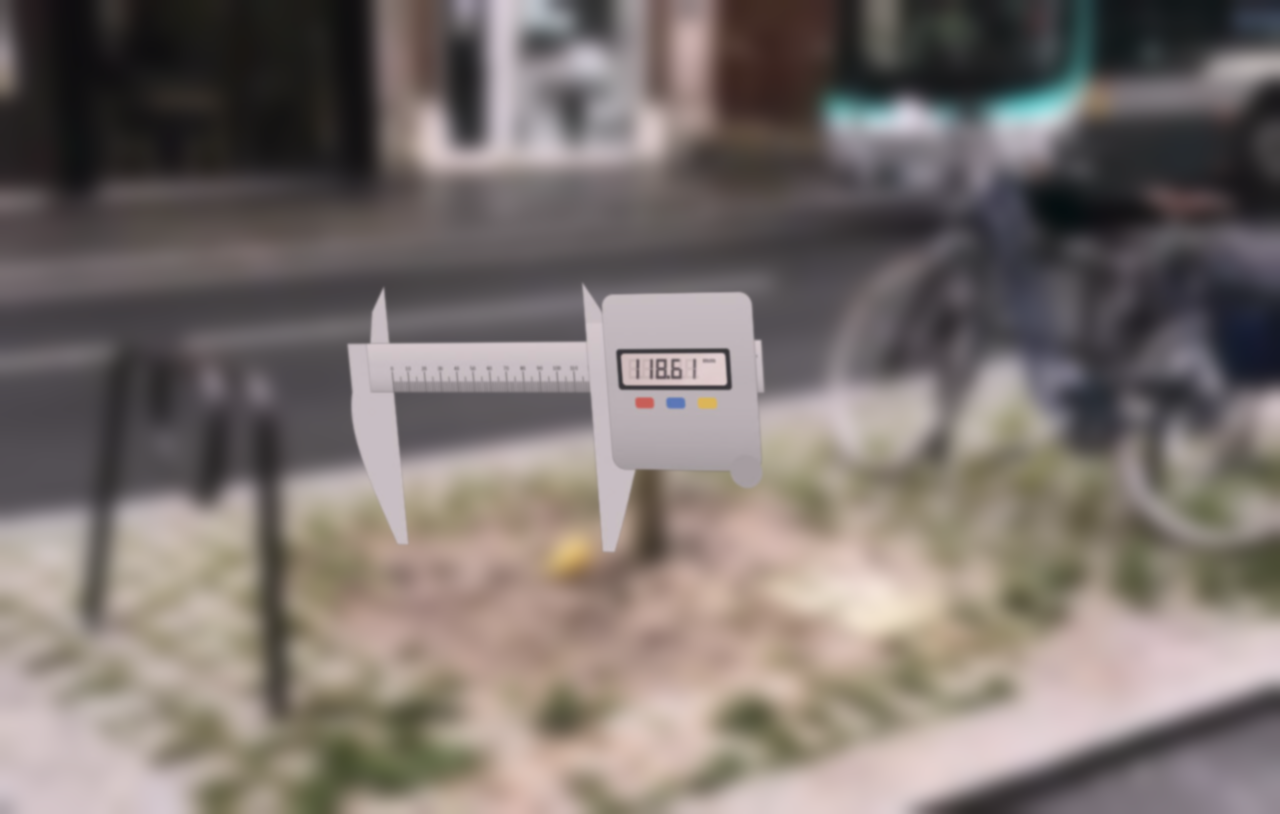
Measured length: mm 118.61
